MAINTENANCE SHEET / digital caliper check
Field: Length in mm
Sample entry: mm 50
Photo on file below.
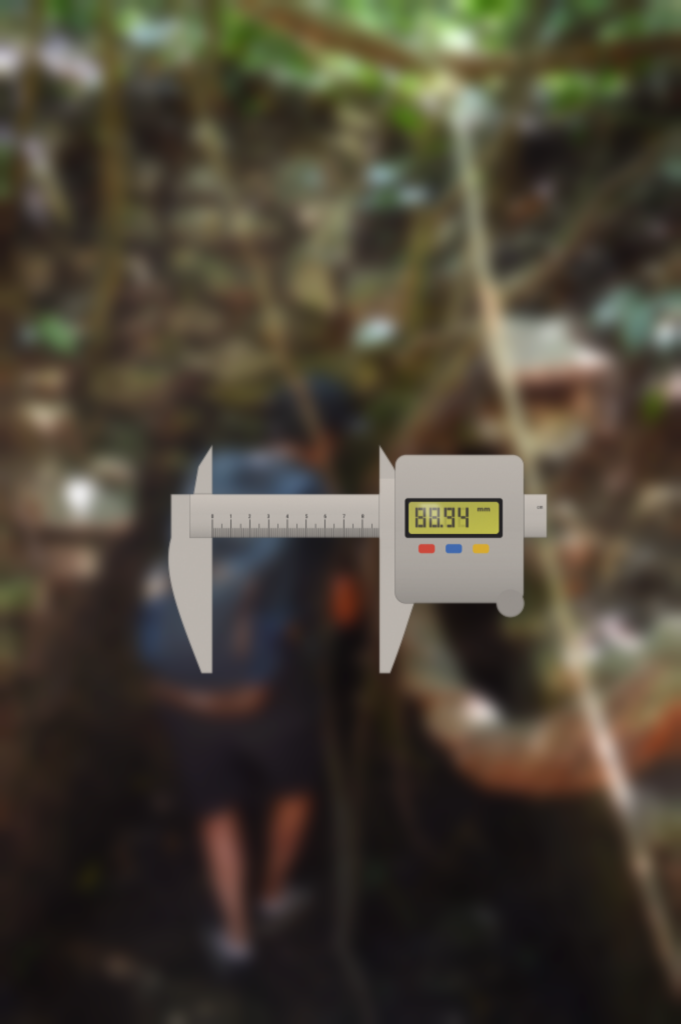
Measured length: mm 88.94
